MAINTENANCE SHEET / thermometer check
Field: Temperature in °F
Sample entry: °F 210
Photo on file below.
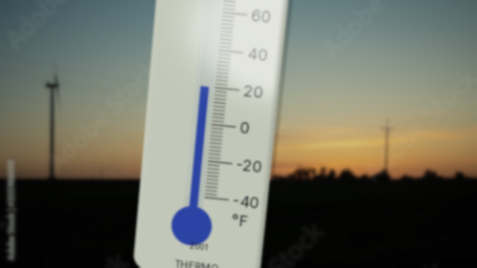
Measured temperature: °F 20
